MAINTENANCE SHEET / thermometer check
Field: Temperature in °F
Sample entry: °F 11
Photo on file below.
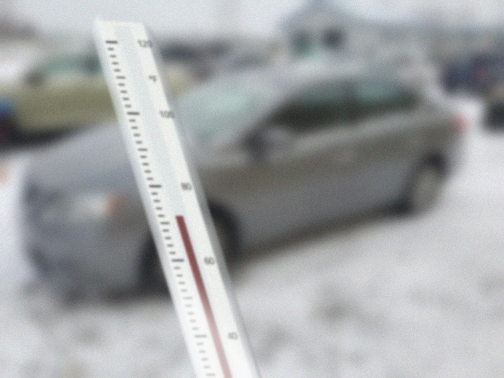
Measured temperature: °F 72
